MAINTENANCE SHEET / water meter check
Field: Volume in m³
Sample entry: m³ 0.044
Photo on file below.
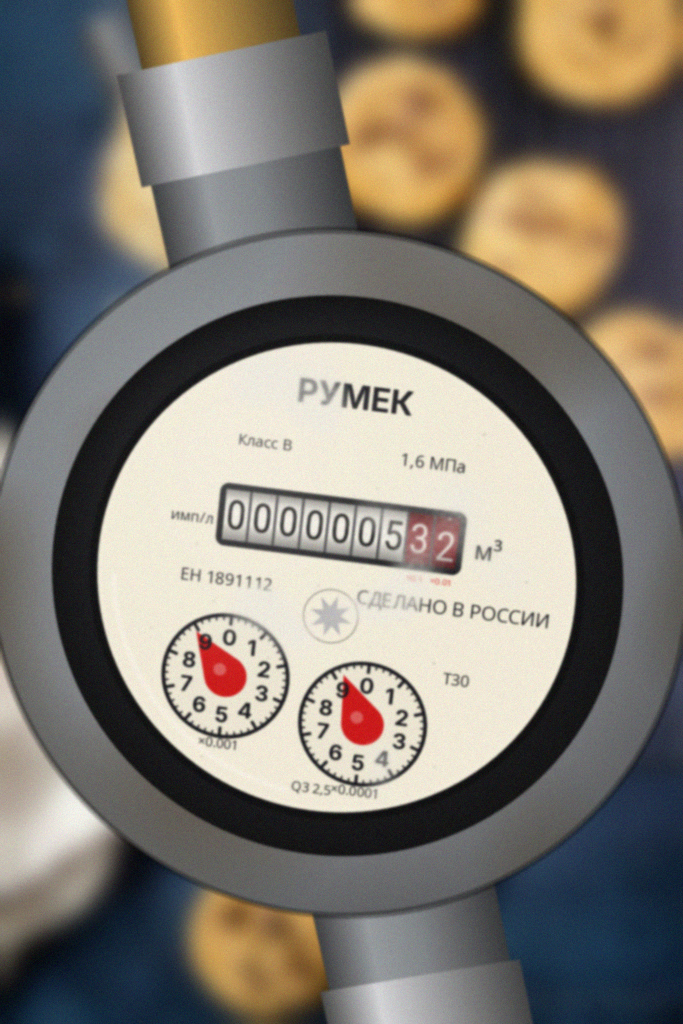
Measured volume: m³ 5.3189
